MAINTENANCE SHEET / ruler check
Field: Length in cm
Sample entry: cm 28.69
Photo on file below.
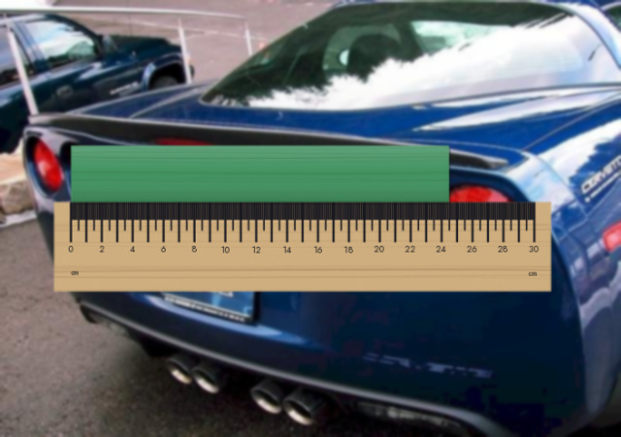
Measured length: cm 24.5
